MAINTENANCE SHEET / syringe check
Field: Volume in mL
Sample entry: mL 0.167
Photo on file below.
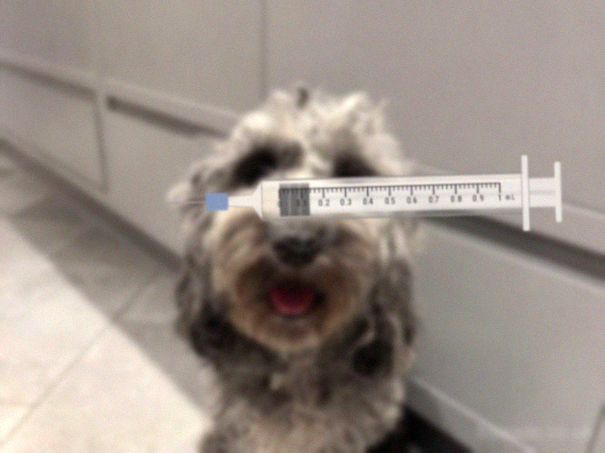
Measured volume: mL 0
